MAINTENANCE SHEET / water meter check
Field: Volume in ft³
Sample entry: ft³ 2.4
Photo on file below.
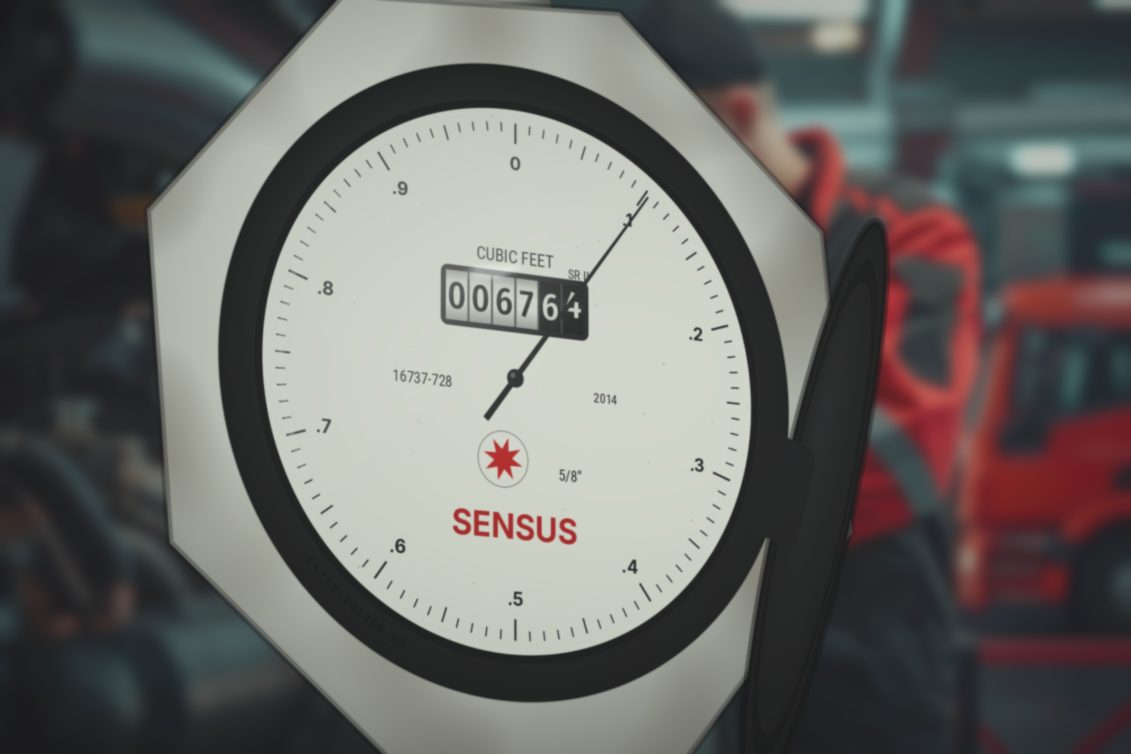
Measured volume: ft³ 6764.10
